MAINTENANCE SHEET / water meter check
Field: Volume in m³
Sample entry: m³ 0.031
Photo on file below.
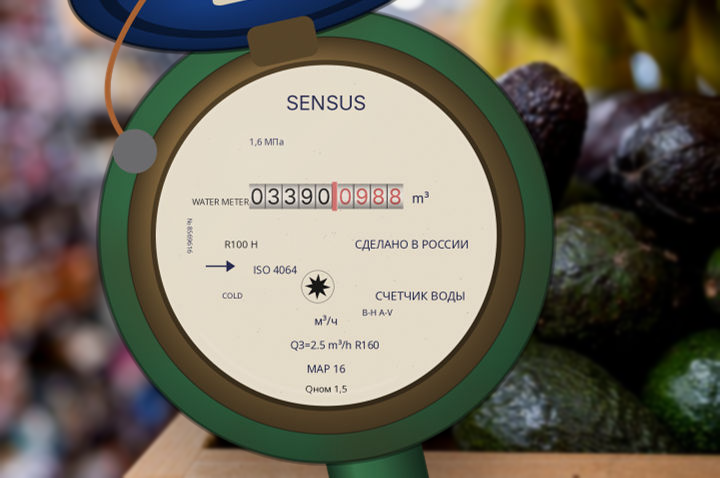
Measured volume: m³ 3390.0988
